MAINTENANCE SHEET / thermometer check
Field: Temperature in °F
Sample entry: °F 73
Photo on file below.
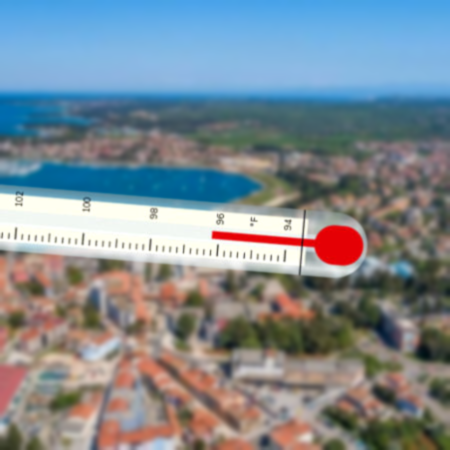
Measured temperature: °F 96.2
